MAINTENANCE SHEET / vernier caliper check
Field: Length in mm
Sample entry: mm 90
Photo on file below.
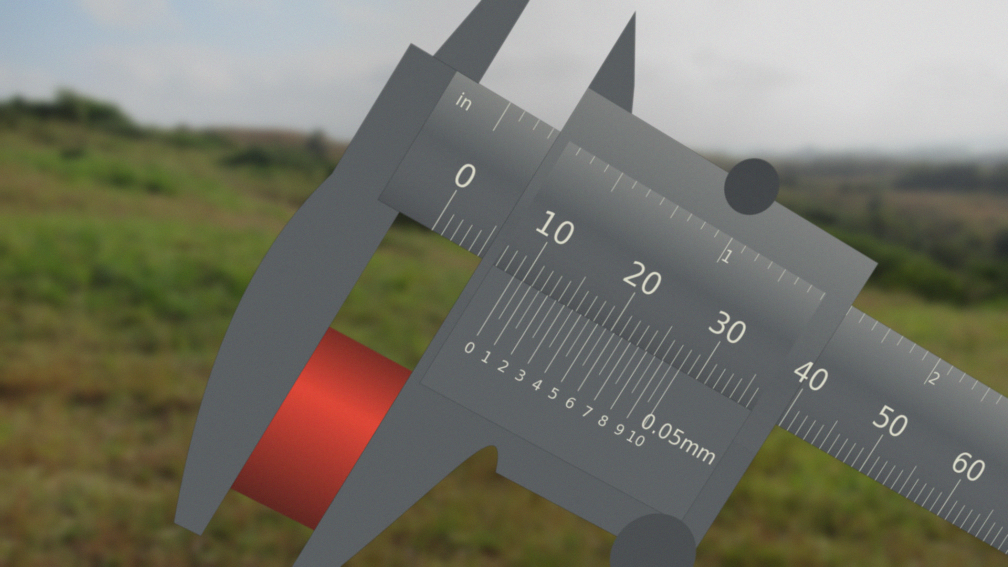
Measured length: mm 9.0
